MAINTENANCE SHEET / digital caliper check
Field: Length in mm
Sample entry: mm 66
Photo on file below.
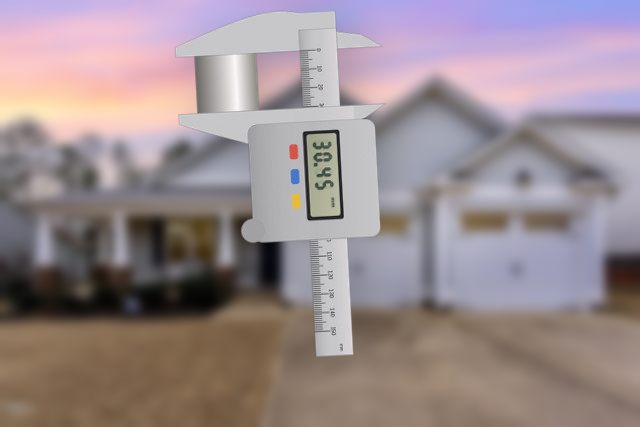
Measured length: mm 30.45
